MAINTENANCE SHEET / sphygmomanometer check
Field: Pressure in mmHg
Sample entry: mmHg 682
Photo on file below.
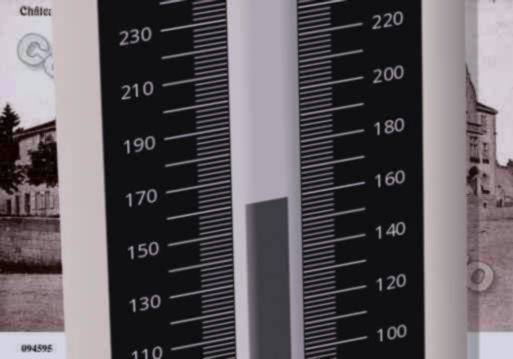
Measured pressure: mmHg 160
